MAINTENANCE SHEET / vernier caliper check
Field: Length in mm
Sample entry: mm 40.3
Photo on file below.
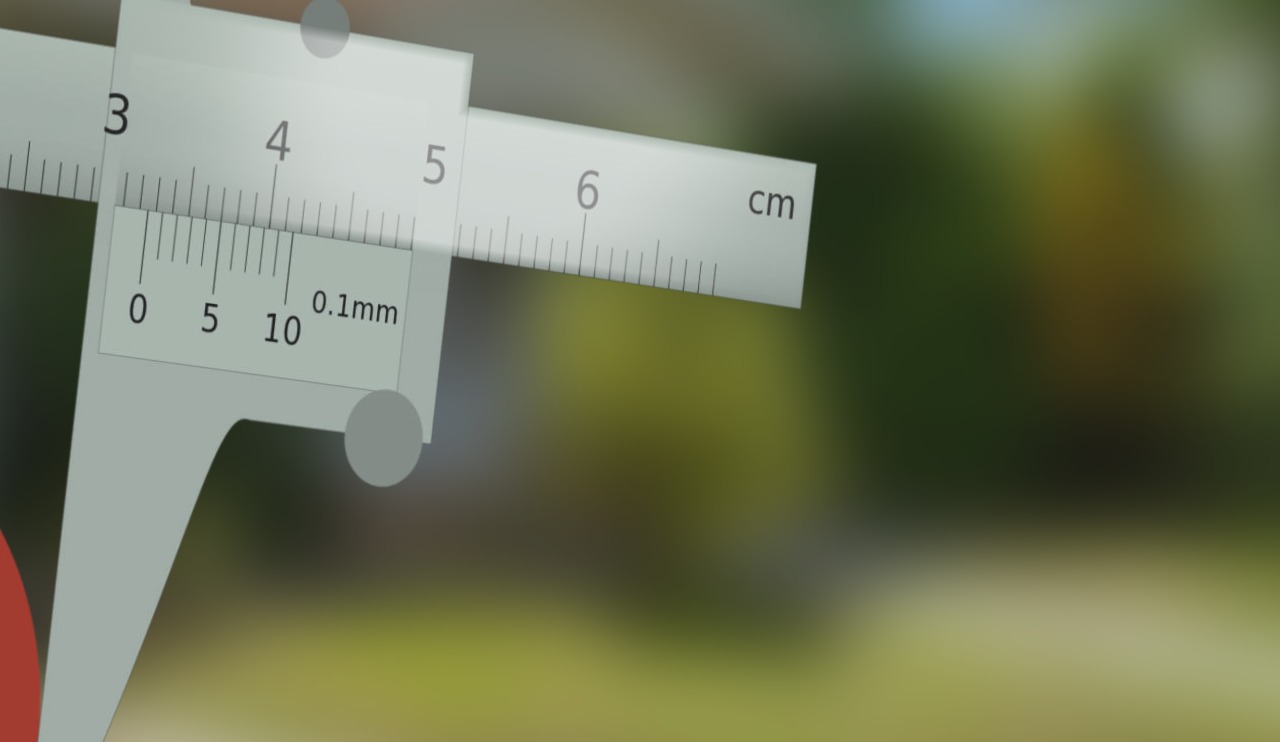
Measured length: mm 32.5
